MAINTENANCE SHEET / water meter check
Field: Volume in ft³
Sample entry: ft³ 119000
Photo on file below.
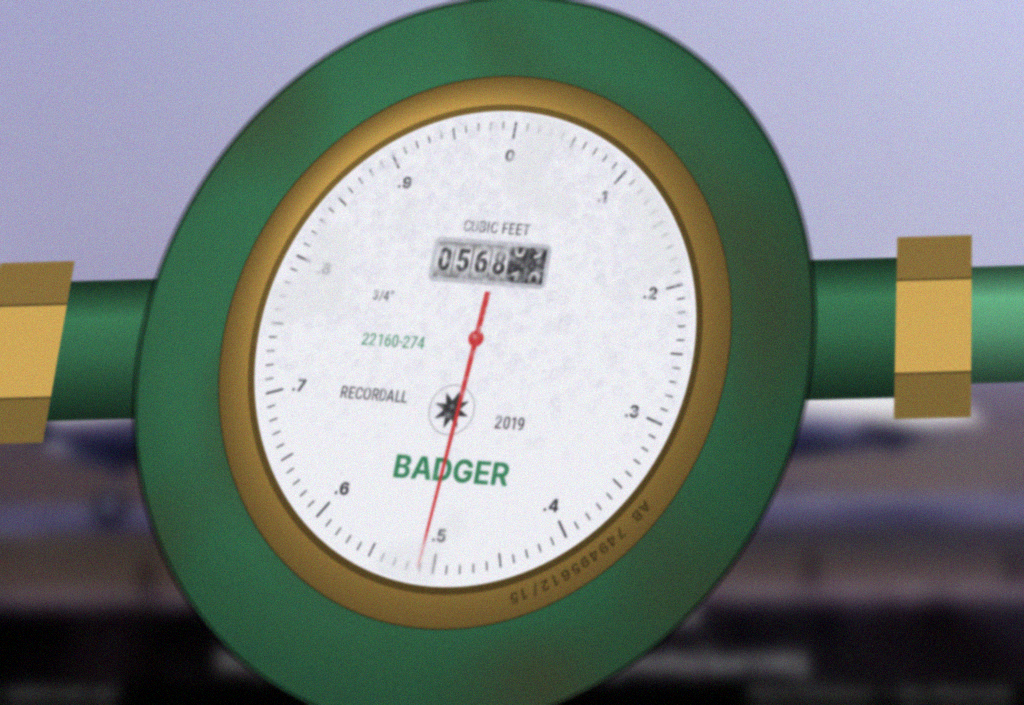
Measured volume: ft³ 56809.51
